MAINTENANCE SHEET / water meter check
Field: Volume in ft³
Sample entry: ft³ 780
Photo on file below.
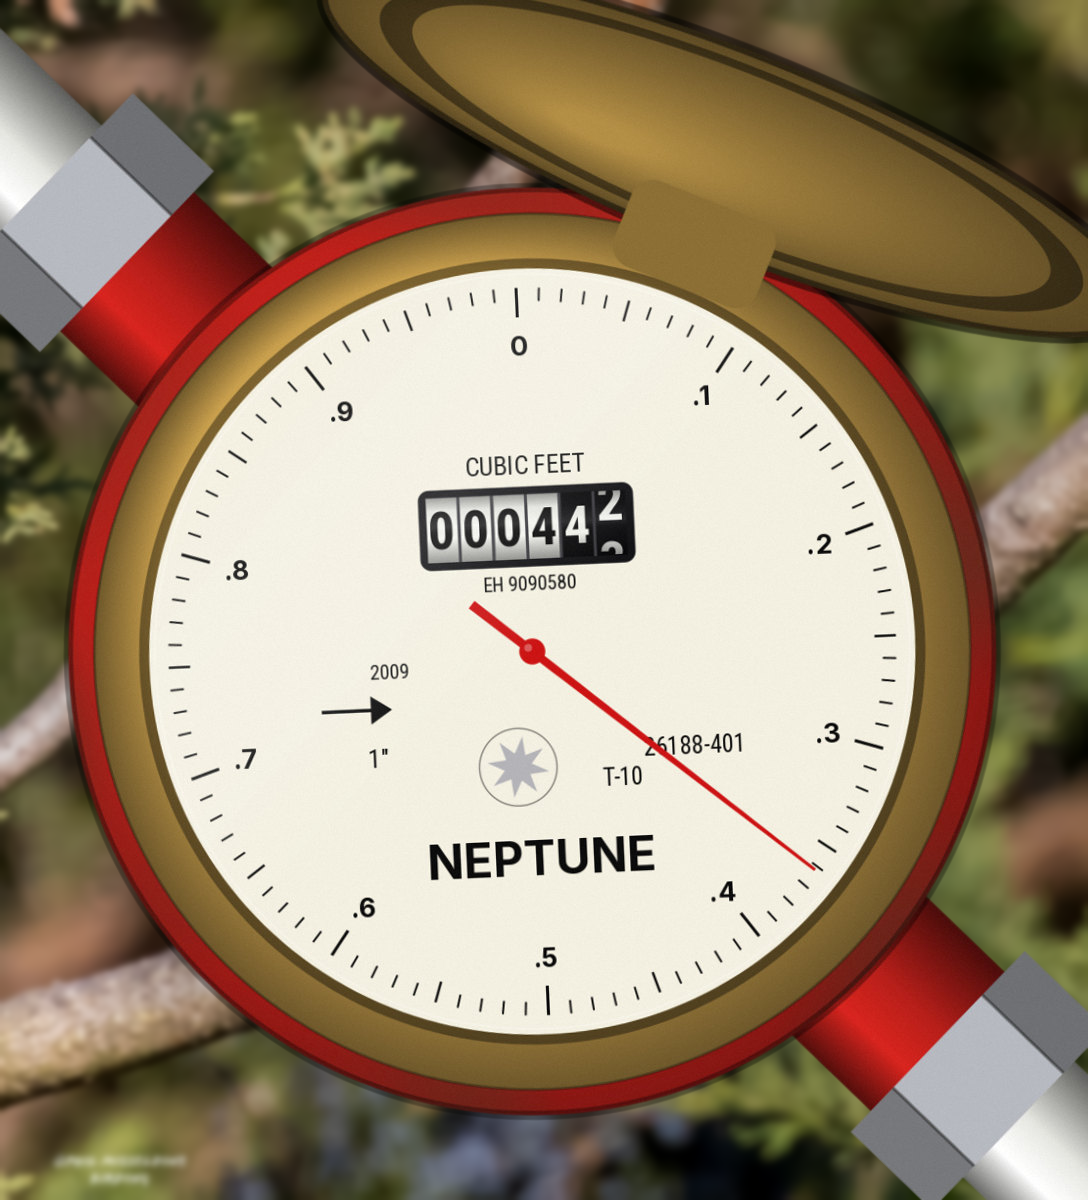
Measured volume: ft³ 442.36
